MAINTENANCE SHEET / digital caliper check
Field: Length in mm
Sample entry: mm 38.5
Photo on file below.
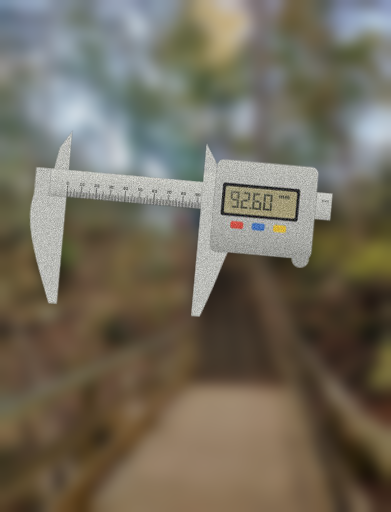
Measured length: mm 92.60
